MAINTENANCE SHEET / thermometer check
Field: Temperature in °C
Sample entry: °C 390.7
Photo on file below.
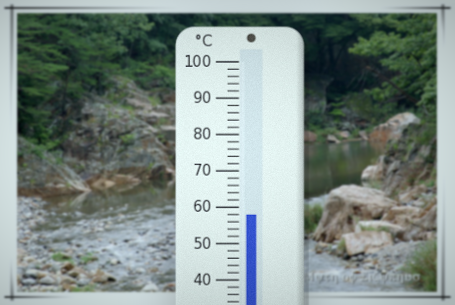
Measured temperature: °C 58
